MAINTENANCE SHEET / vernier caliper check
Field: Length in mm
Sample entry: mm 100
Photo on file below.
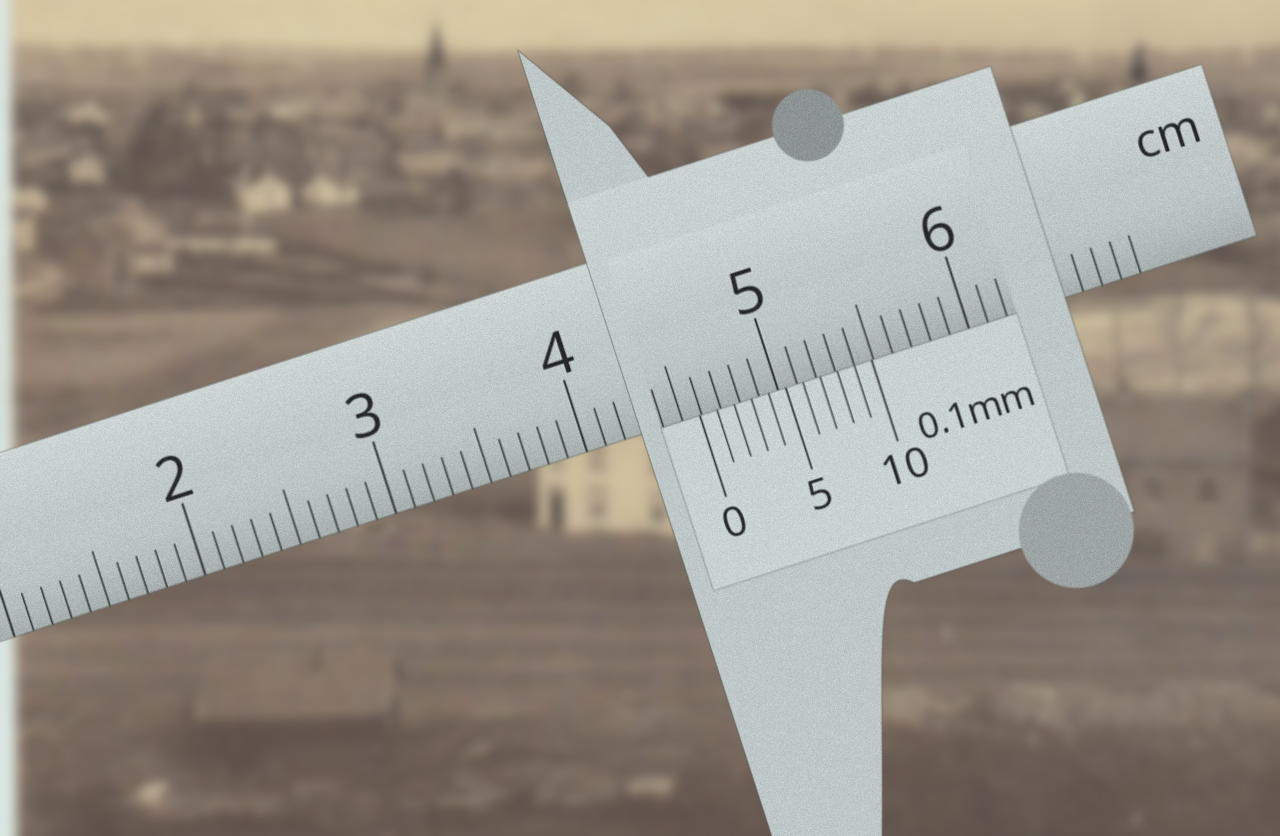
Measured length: mm 45.9
